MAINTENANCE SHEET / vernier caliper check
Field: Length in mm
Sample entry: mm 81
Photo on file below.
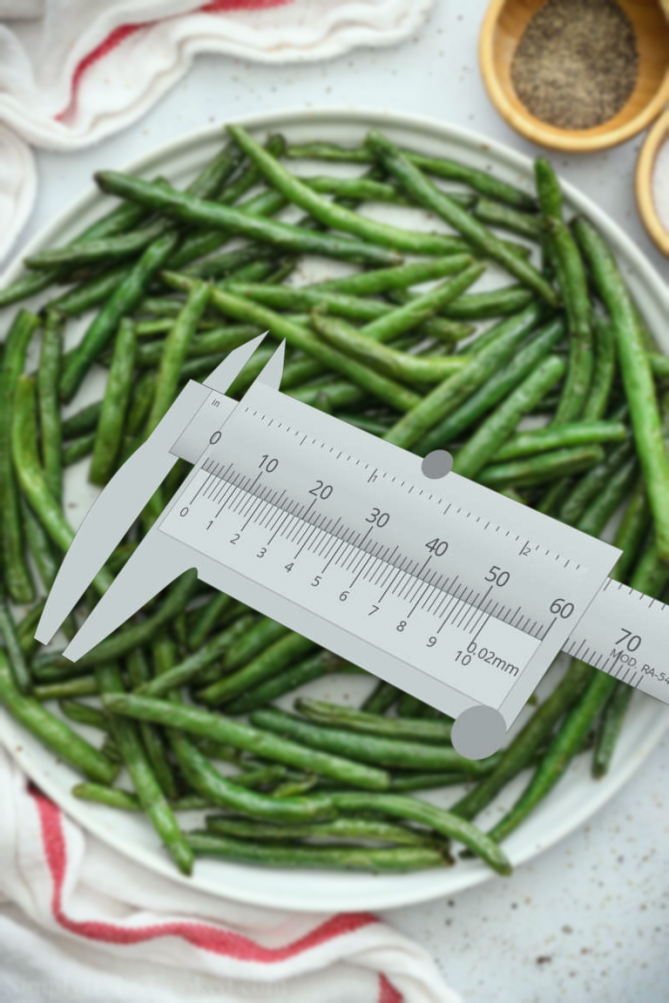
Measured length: mm 3.0
